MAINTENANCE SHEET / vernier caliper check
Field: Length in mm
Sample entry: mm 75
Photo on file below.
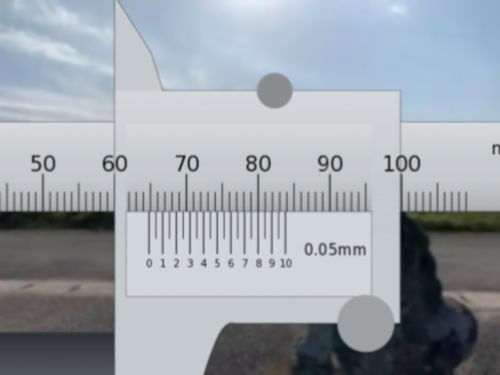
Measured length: mm 64.8
